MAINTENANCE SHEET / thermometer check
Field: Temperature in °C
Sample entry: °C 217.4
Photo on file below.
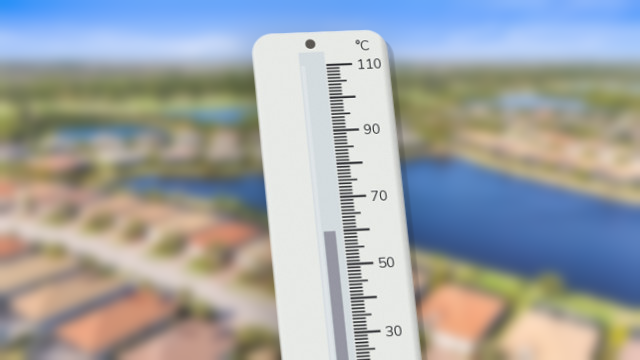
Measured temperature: °C 60
